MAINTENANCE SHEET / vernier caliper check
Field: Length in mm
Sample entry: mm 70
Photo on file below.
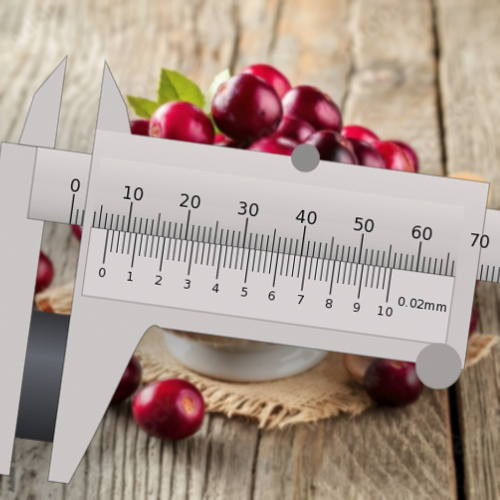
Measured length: mm 6.6
